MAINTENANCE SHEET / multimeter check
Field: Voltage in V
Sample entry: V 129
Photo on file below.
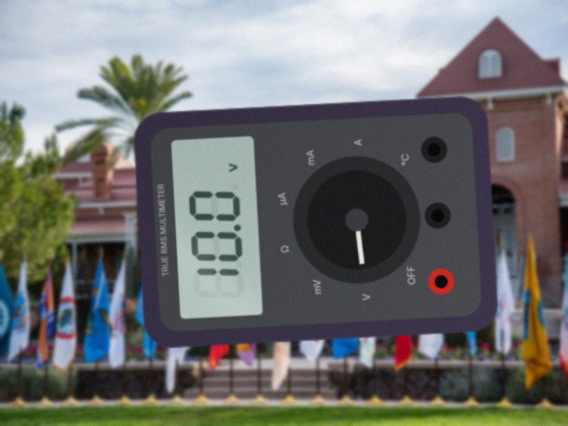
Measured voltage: V 10.0
